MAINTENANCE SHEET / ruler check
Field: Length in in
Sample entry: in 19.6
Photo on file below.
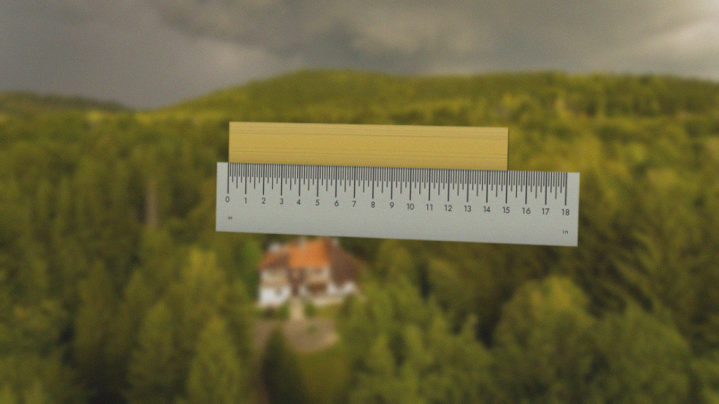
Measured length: in 15
